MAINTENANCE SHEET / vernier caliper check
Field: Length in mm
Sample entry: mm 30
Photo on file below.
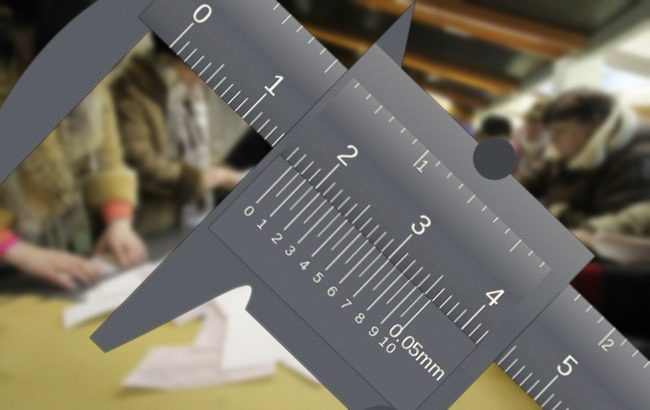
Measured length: mm 16.8
